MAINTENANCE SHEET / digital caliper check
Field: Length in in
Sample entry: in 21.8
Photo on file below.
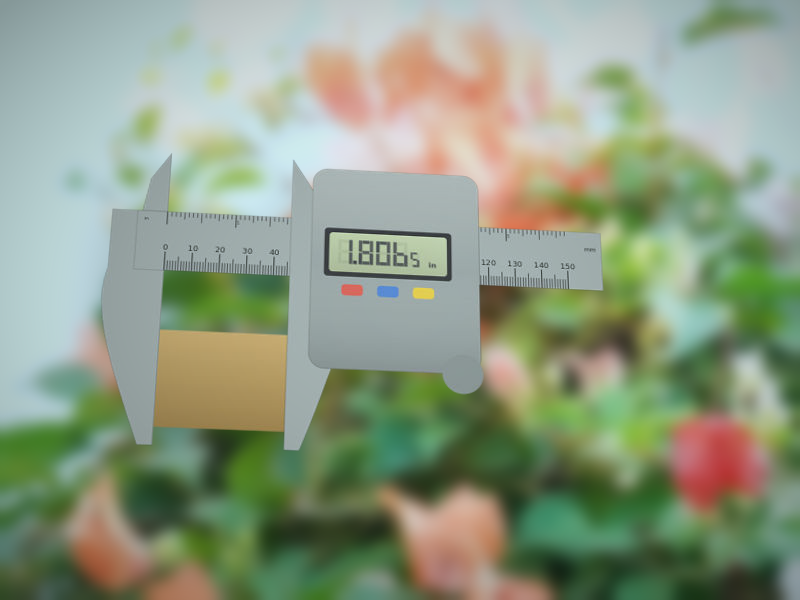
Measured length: in 1.8065
